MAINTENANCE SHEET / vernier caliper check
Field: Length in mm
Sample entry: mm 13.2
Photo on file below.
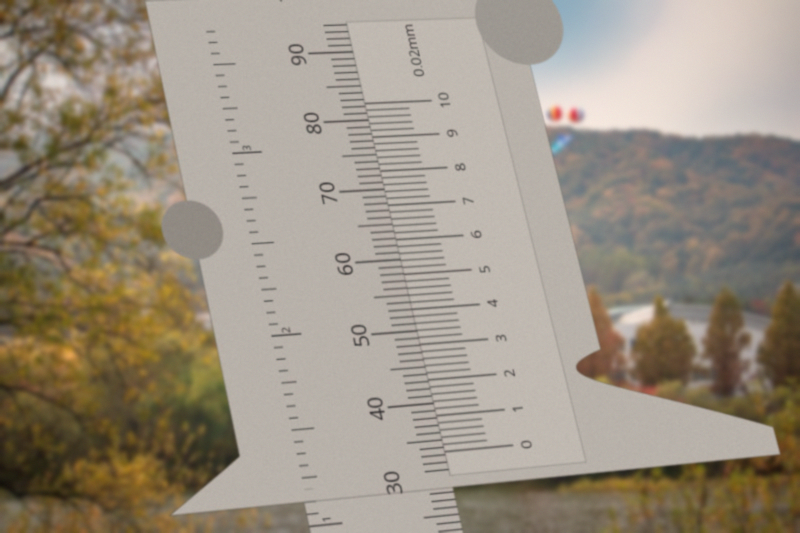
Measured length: mm 33.4
